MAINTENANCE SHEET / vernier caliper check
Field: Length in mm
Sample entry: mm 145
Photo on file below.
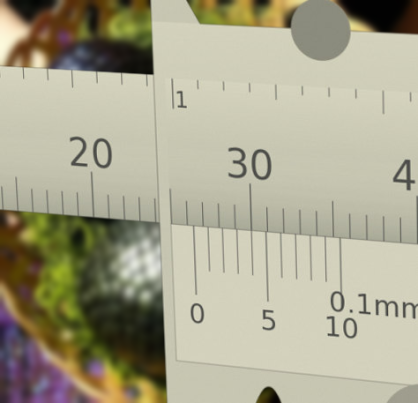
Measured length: mm 26.4
